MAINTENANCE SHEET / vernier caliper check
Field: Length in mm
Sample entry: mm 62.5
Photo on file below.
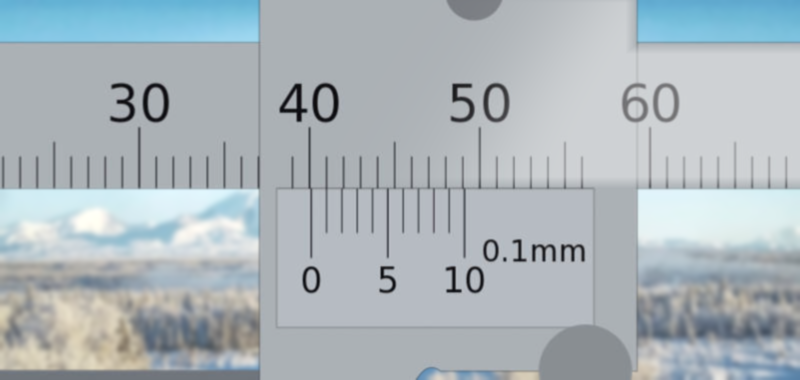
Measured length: mm 40.1
